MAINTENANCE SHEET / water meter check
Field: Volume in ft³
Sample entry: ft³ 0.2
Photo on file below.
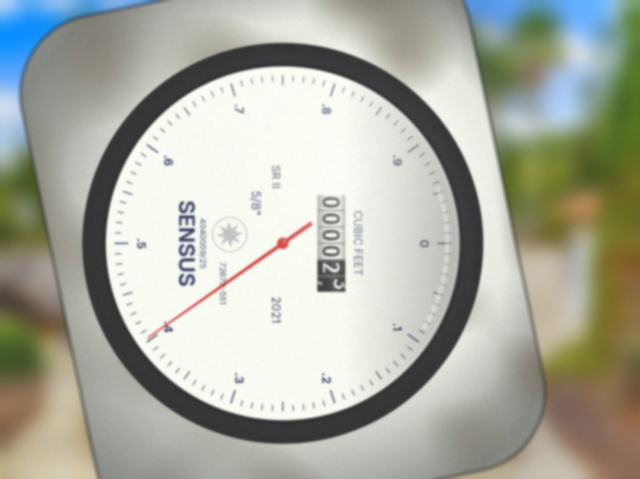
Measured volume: ft³ 23.40
